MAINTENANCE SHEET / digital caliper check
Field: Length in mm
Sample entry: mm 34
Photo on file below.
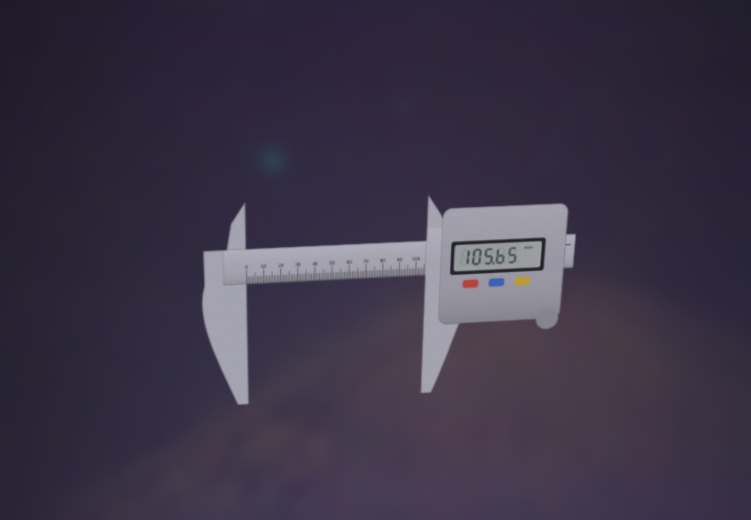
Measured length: mm 105.65
